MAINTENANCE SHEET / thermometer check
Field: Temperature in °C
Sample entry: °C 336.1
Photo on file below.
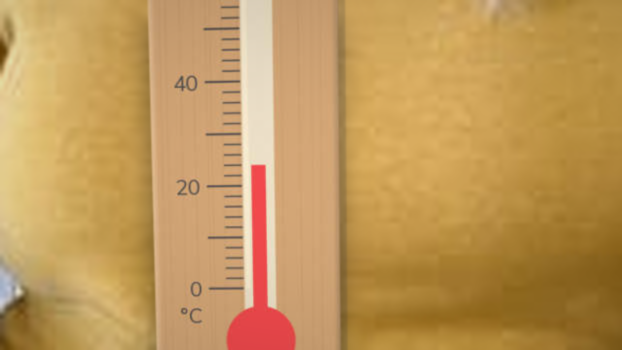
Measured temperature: °C 24
